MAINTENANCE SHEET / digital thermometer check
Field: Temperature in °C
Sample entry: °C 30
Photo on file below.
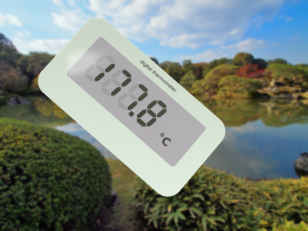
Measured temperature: °C 177.8
